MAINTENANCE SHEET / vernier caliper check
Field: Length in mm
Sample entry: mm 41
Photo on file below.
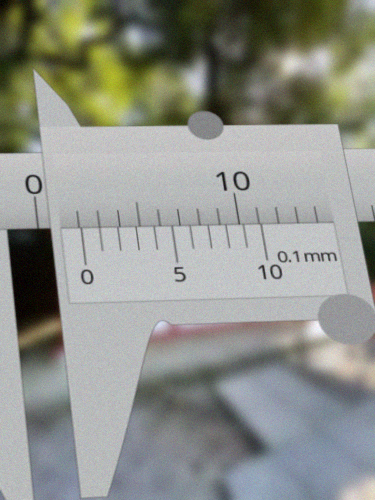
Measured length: mm 2.1
